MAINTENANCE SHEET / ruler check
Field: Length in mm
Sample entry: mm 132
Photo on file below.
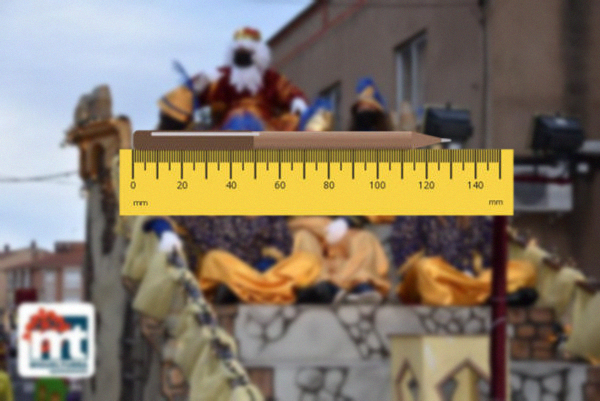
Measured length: mm 130
